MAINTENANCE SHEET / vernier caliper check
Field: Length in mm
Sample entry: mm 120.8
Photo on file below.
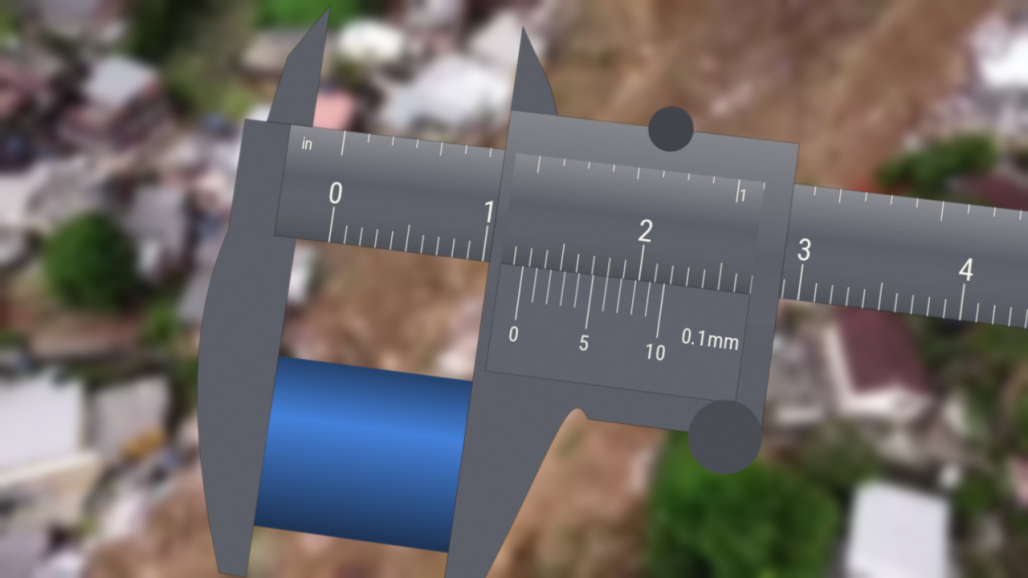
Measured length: mm 12.6
